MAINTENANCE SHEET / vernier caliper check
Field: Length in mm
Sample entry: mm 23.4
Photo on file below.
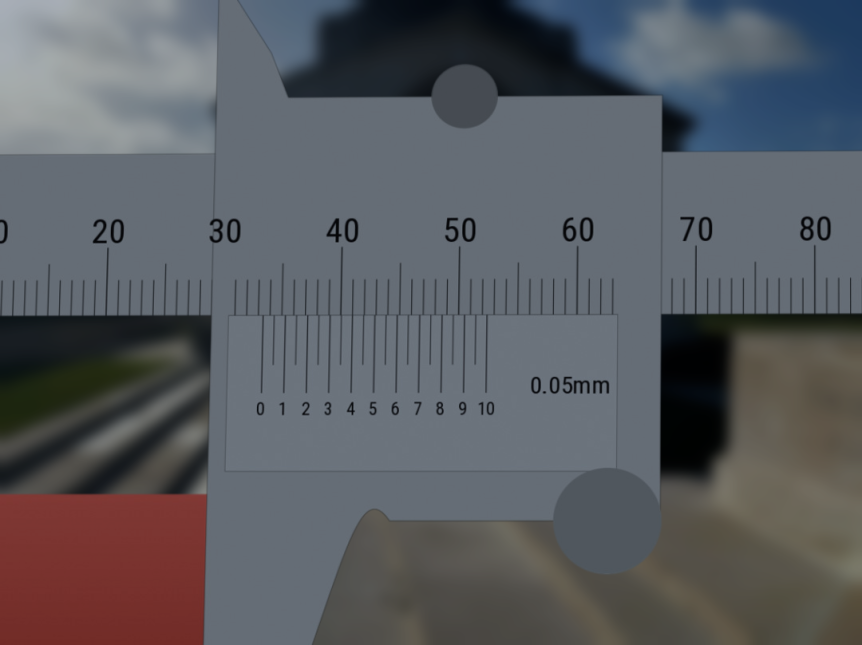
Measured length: mm 33.4
